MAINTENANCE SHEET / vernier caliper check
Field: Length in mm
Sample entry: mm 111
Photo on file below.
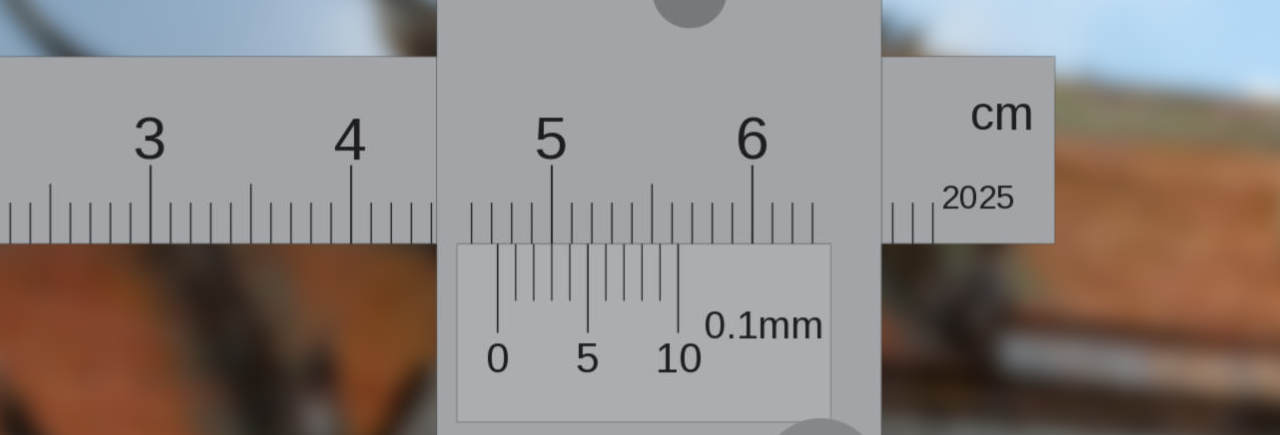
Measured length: mm 47.3
